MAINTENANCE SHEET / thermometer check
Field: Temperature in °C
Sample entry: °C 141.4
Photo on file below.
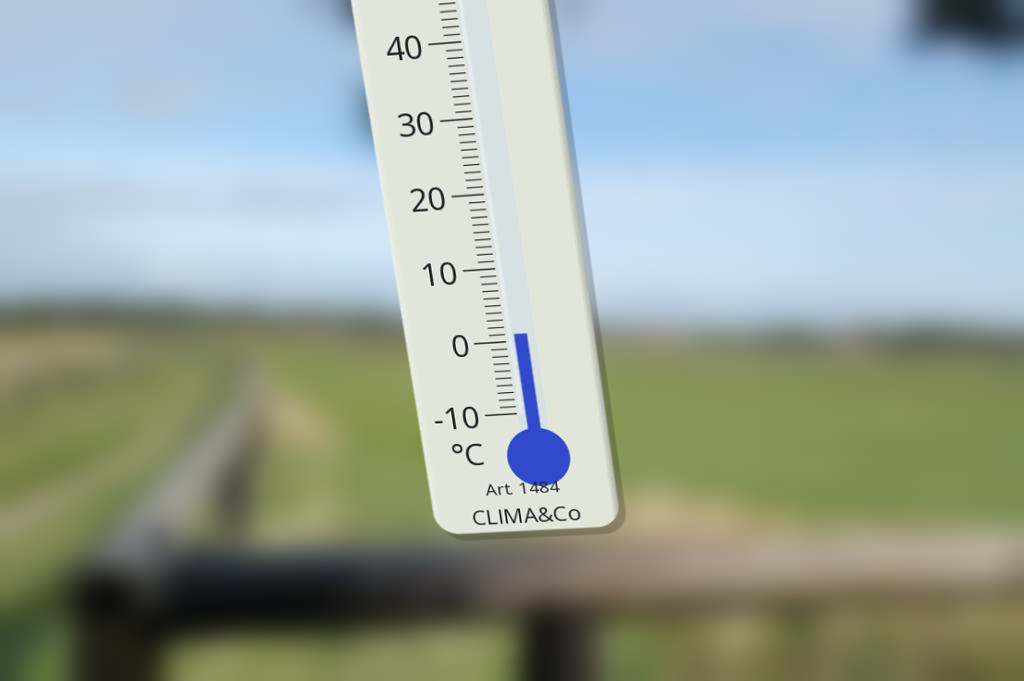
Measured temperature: °C 1
